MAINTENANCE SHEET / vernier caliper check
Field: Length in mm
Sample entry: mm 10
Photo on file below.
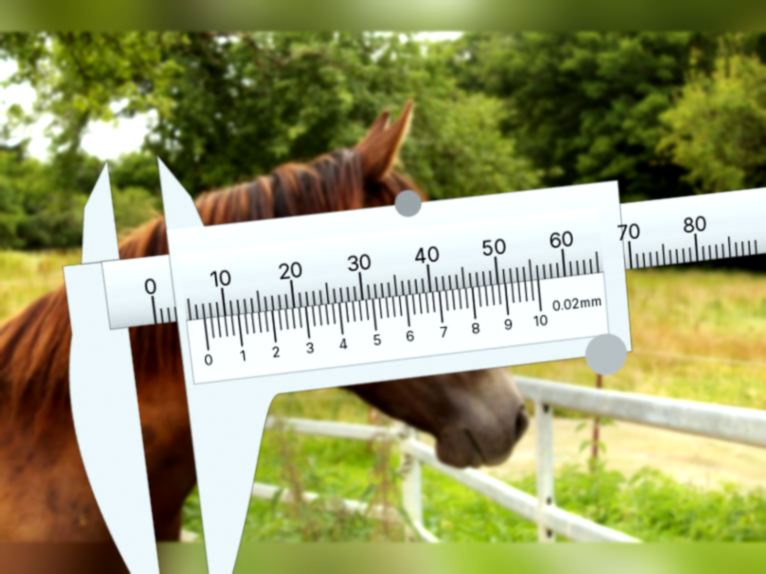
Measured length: mm 7.0
